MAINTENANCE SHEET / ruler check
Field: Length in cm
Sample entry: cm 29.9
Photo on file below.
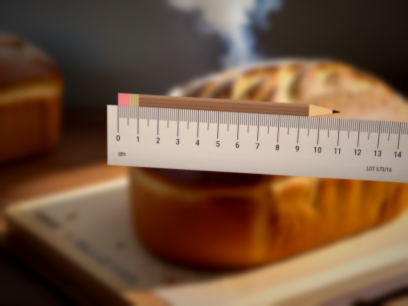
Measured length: cm 11
